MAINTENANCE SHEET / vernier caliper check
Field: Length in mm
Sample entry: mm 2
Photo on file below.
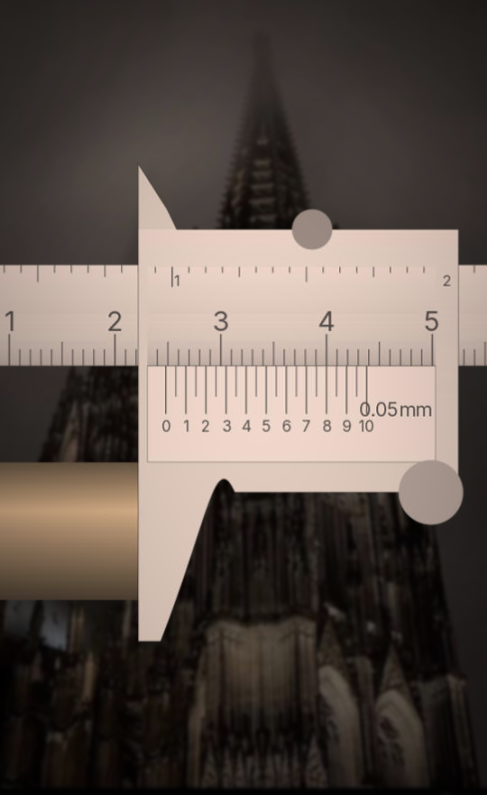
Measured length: mm 24.8
